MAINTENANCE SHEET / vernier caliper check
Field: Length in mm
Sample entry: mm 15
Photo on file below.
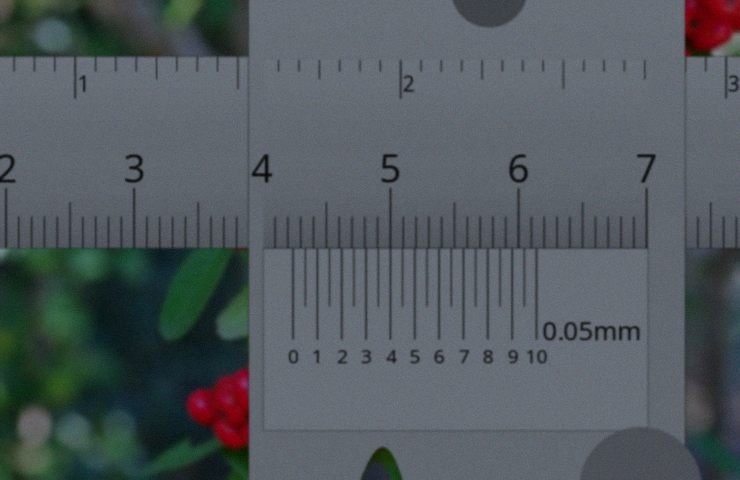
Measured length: mm 42.4
